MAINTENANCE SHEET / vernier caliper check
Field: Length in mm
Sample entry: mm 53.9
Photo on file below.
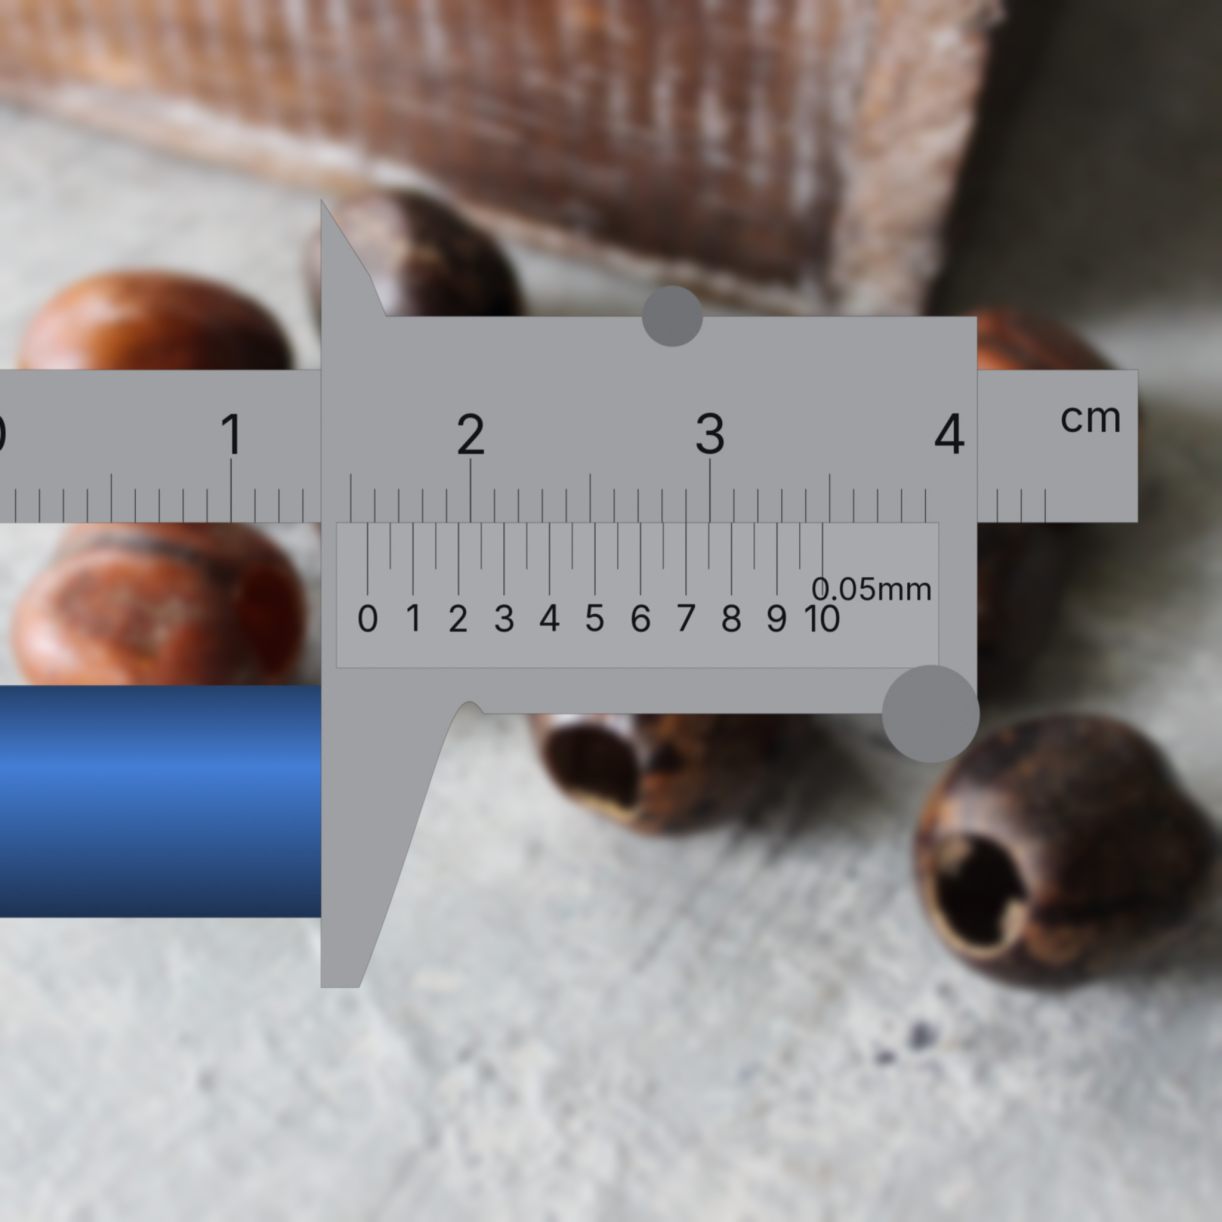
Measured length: mm 15.70
